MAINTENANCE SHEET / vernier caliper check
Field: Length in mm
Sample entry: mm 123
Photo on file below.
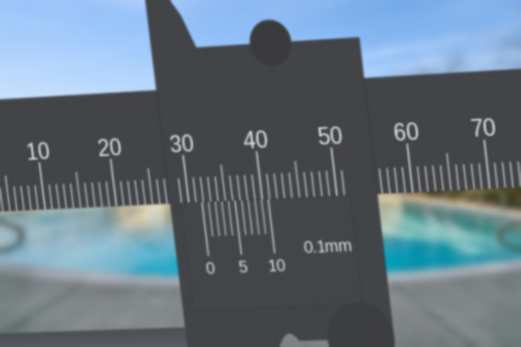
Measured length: mm 31.8
